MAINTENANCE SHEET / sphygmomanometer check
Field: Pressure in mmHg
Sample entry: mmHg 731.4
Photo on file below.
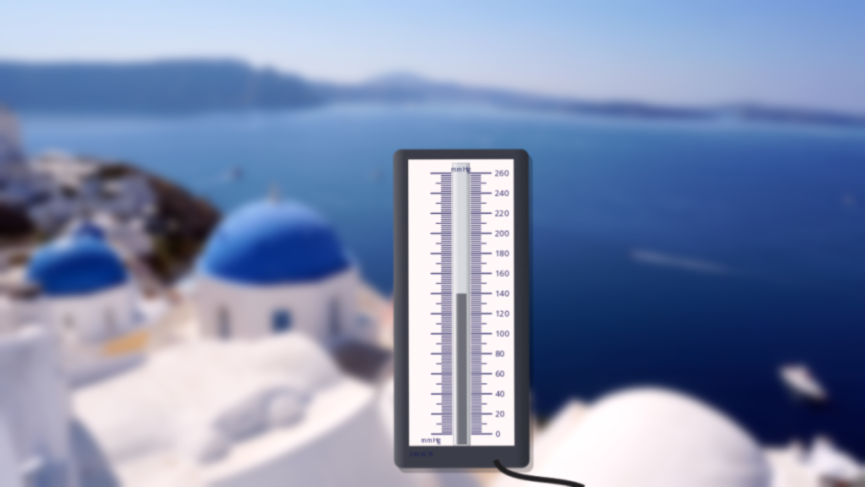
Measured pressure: mmHg 140
